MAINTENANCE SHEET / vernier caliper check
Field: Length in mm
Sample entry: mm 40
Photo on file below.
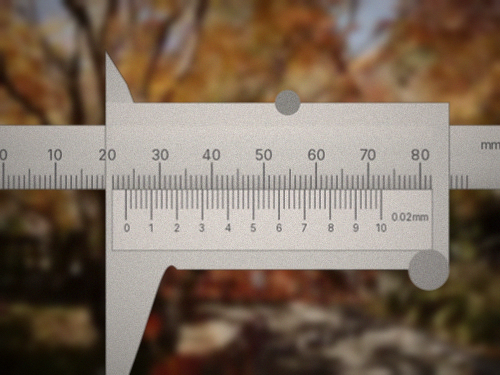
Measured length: mm 23.5
